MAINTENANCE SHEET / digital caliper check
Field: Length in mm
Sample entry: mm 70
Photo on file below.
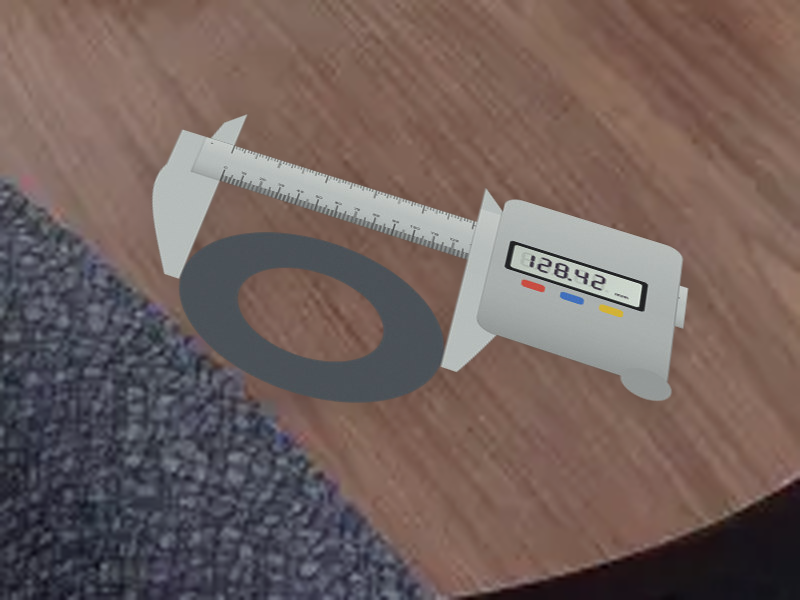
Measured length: mm 128.42
